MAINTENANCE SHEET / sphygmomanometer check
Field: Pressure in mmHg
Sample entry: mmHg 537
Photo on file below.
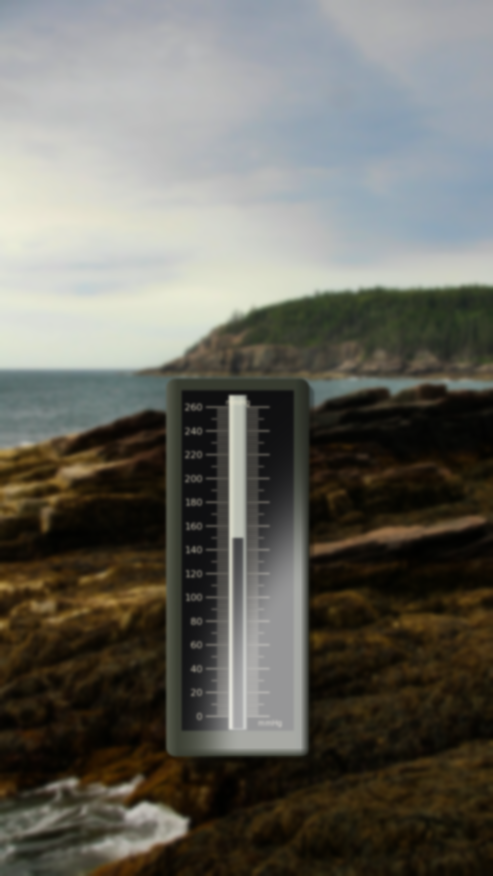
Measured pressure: mmHg 150
